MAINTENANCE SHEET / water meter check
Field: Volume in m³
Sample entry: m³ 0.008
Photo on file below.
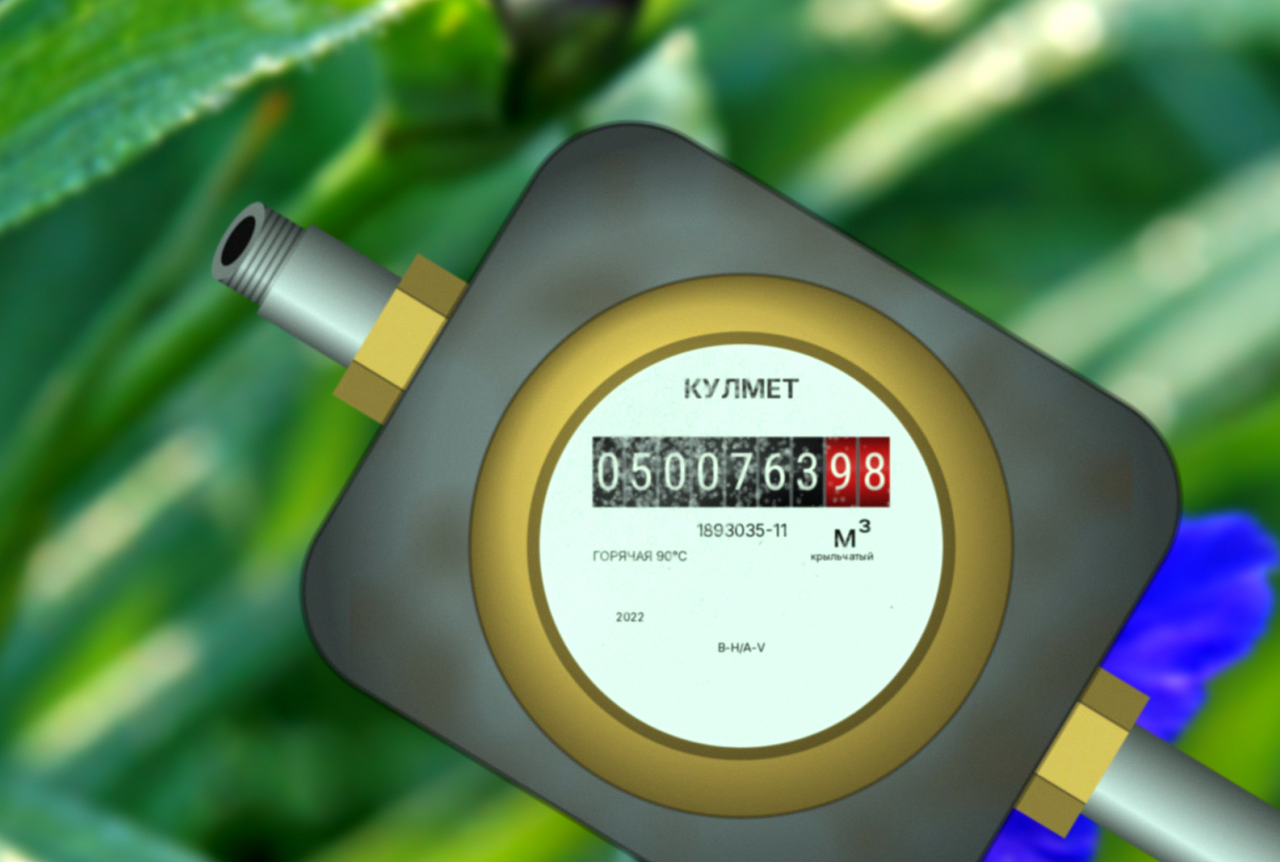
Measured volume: m³ 500763.98
